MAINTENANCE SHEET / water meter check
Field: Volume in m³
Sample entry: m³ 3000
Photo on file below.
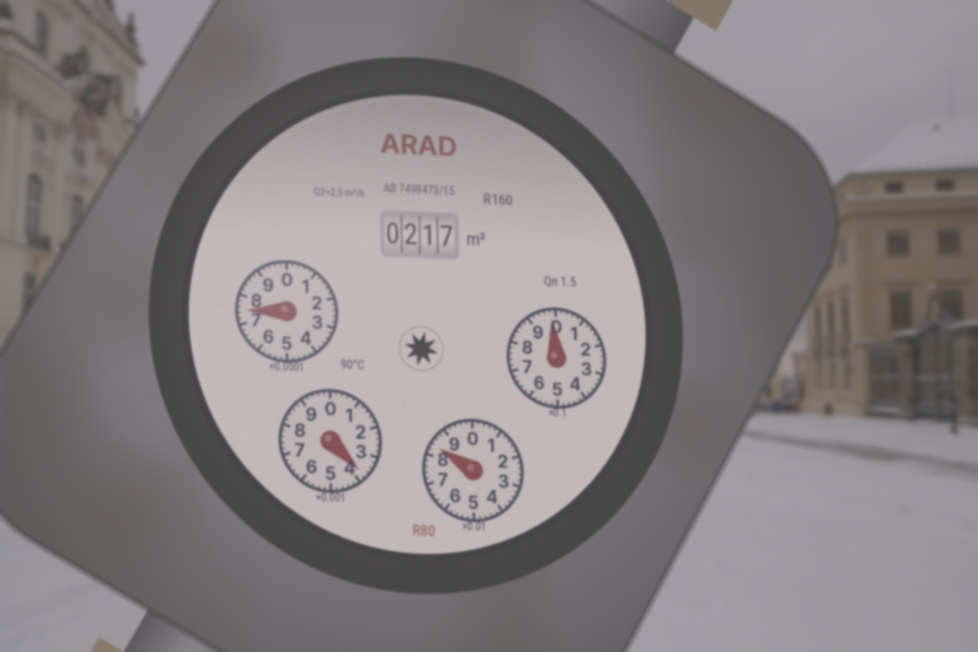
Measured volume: m³ 216.9837
